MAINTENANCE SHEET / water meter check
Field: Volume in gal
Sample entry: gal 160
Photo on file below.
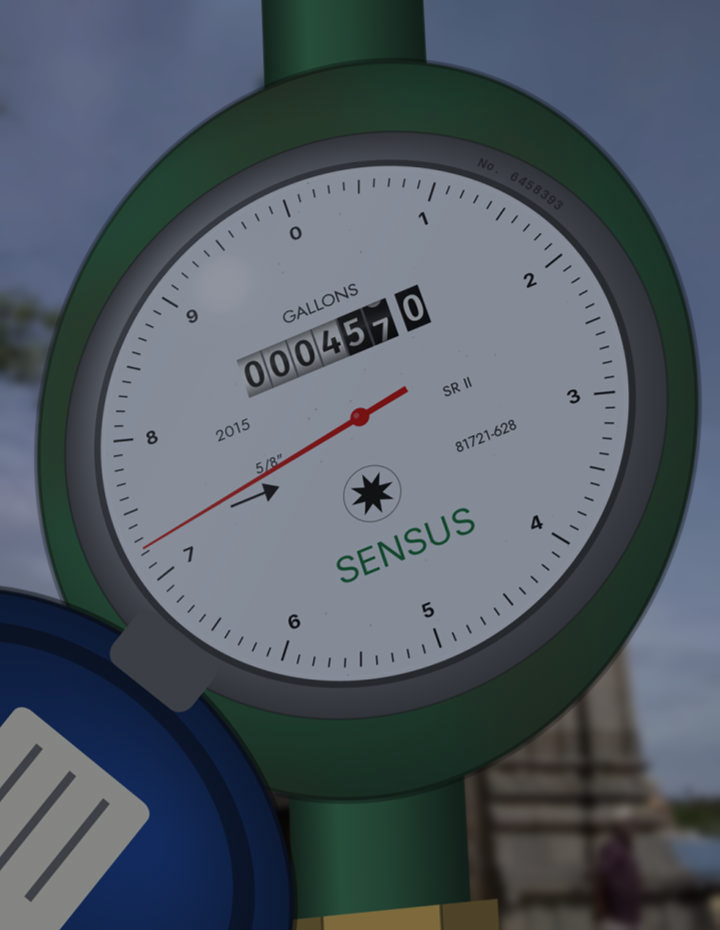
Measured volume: gal 4567.2
